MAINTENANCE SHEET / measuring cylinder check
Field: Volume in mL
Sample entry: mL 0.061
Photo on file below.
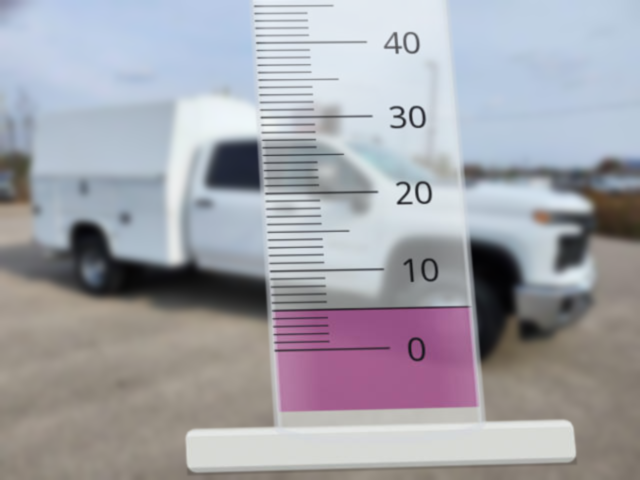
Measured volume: mL 5
